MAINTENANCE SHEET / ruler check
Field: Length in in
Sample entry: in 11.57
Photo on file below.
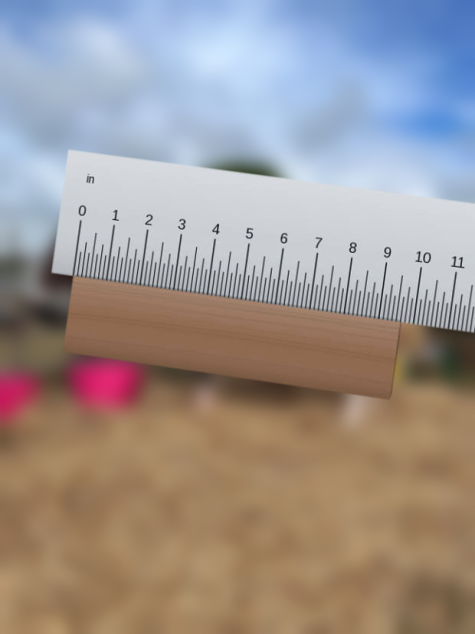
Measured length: in 9.625
